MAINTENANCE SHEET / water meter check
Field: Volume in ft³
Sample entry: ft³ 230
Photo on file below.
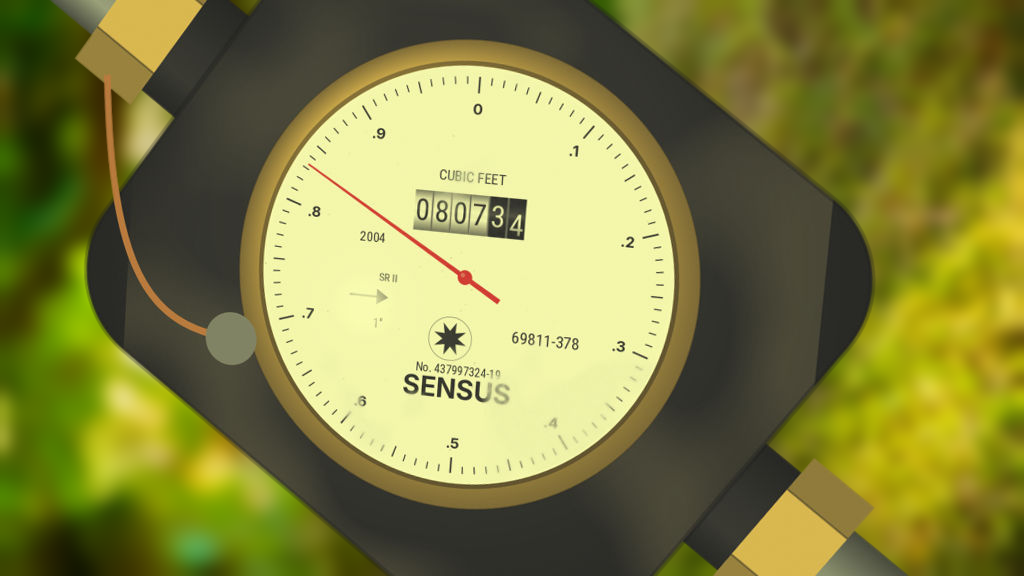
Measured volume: ft³ 80733.83
